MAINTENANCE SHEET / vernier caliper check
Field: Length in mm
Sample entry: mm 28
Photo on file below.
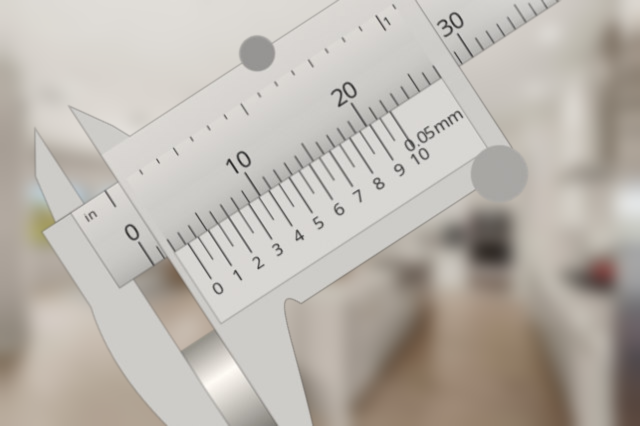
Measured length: mm 3.2
